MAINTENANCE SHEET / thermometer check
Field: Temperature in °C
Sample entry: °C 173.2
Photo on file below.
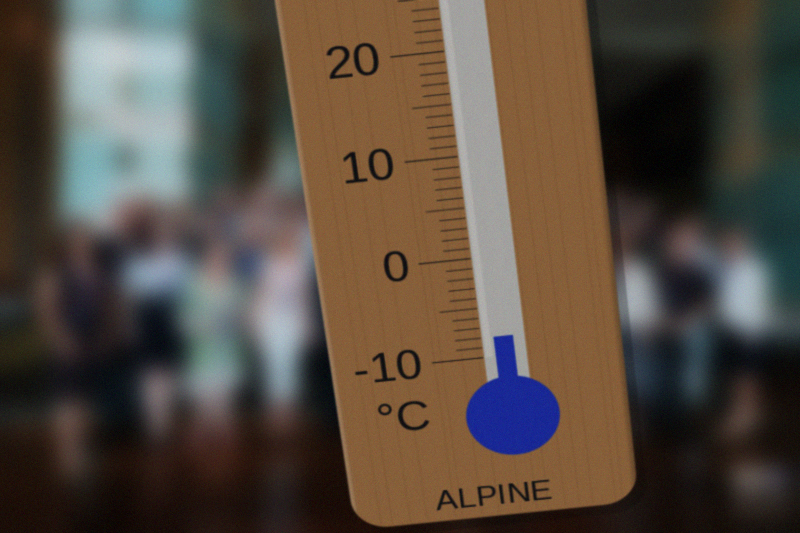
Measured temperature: °C -8
